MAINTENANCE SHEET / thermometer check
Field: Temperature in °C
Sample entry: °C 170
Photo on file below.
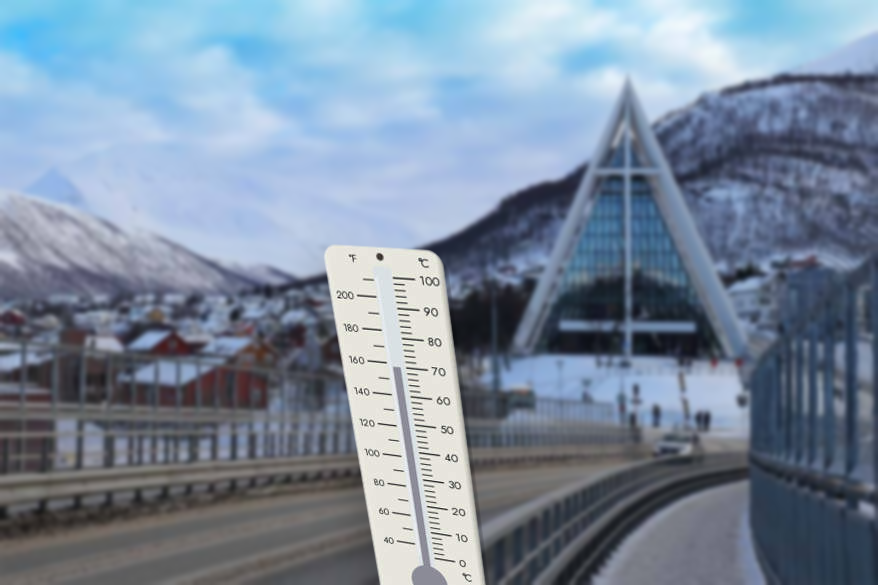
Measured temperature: °C 70
